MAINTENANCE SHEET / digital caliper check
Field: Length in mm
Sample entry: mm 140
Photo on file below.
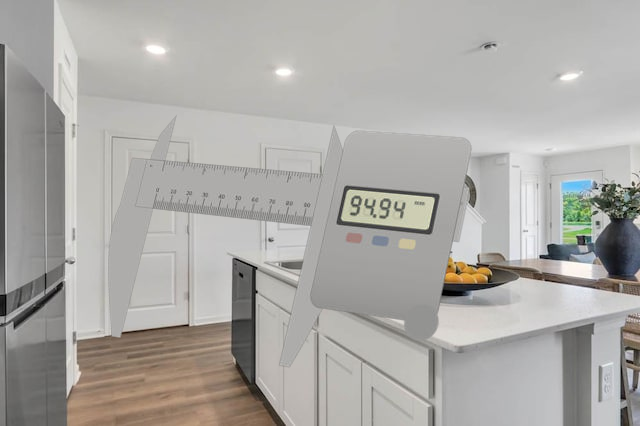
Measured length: mm 94.94
